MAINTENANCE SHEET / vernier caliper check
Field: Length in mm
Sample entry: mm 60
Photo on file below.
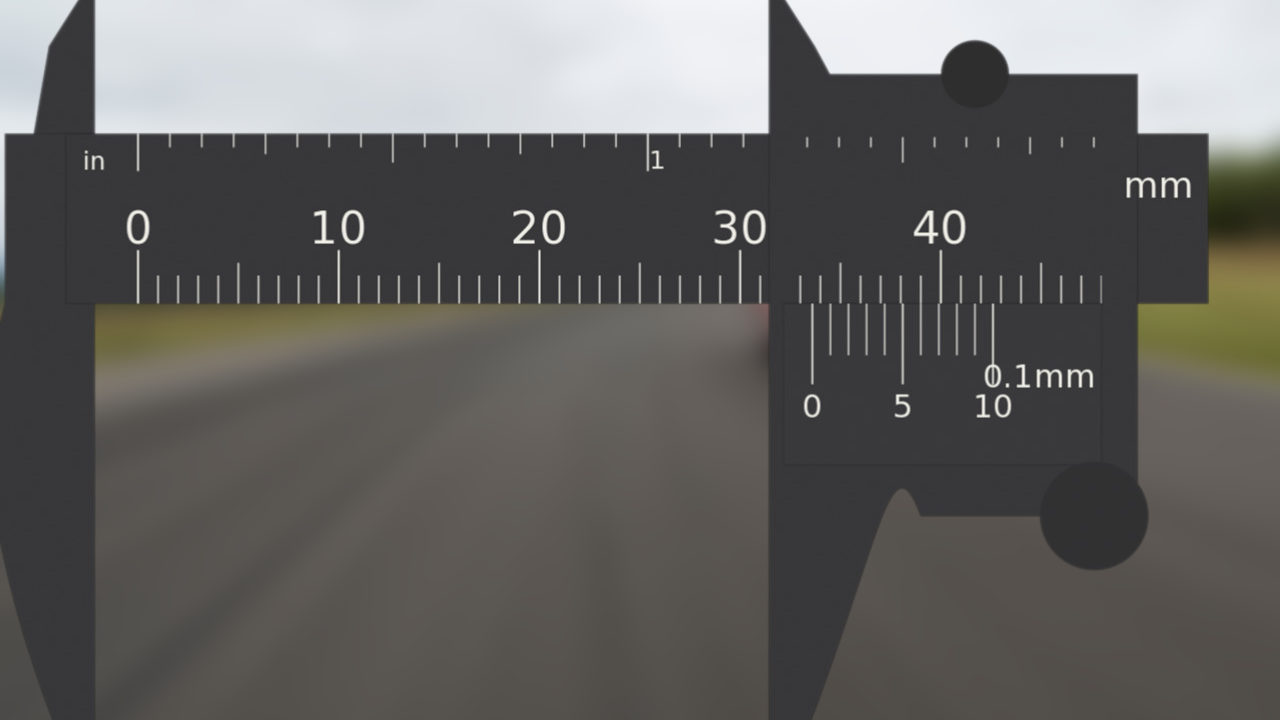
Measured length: mm 33.6
